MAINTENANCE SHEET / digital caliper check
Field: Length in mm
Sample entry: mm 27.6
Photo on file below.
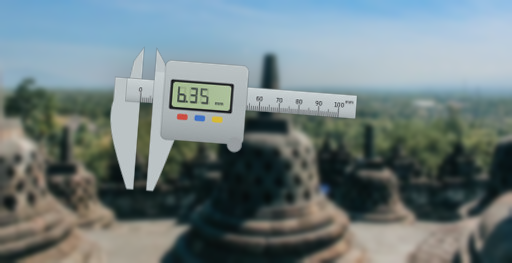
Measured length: mm 6.35
